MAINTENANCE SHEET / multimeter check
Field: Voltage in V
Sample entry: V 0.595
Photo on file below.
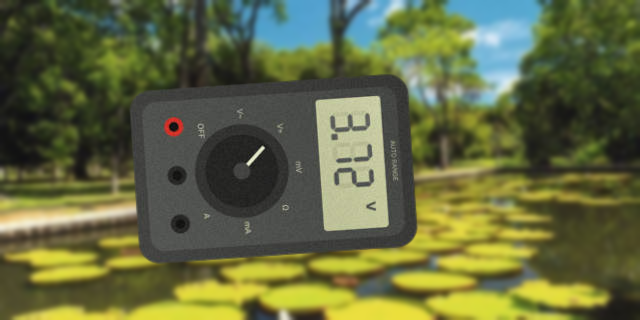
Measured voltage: V 3.72
